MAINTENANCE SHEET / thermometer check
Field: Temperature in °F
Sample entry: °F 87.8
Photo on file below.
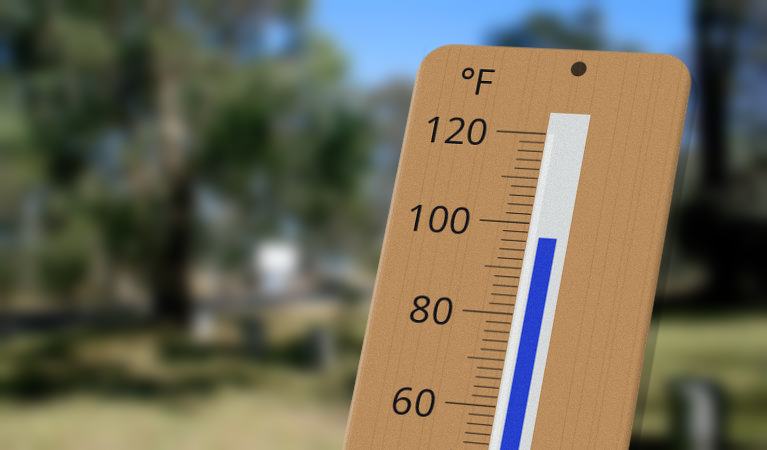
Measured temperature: °F 97
